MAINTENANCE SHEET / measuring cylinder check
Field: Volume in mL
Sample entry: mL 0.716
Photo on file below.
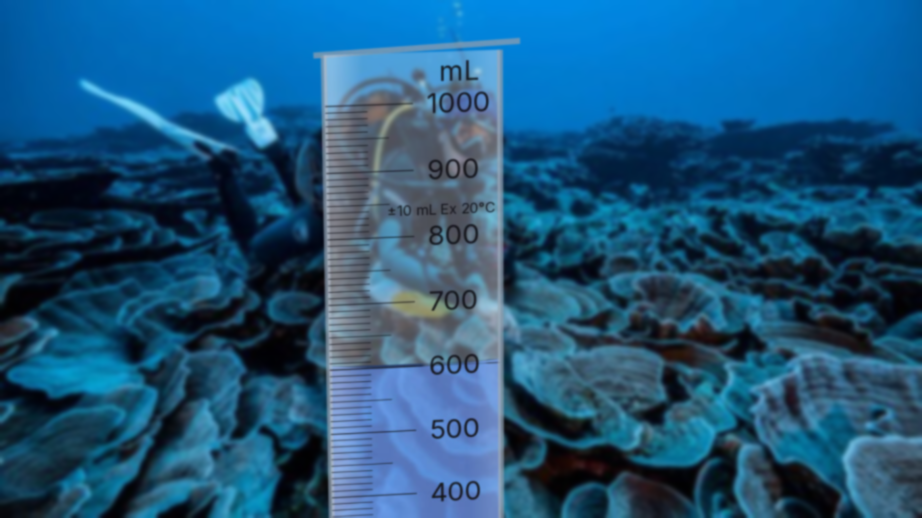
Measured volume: mL 600
